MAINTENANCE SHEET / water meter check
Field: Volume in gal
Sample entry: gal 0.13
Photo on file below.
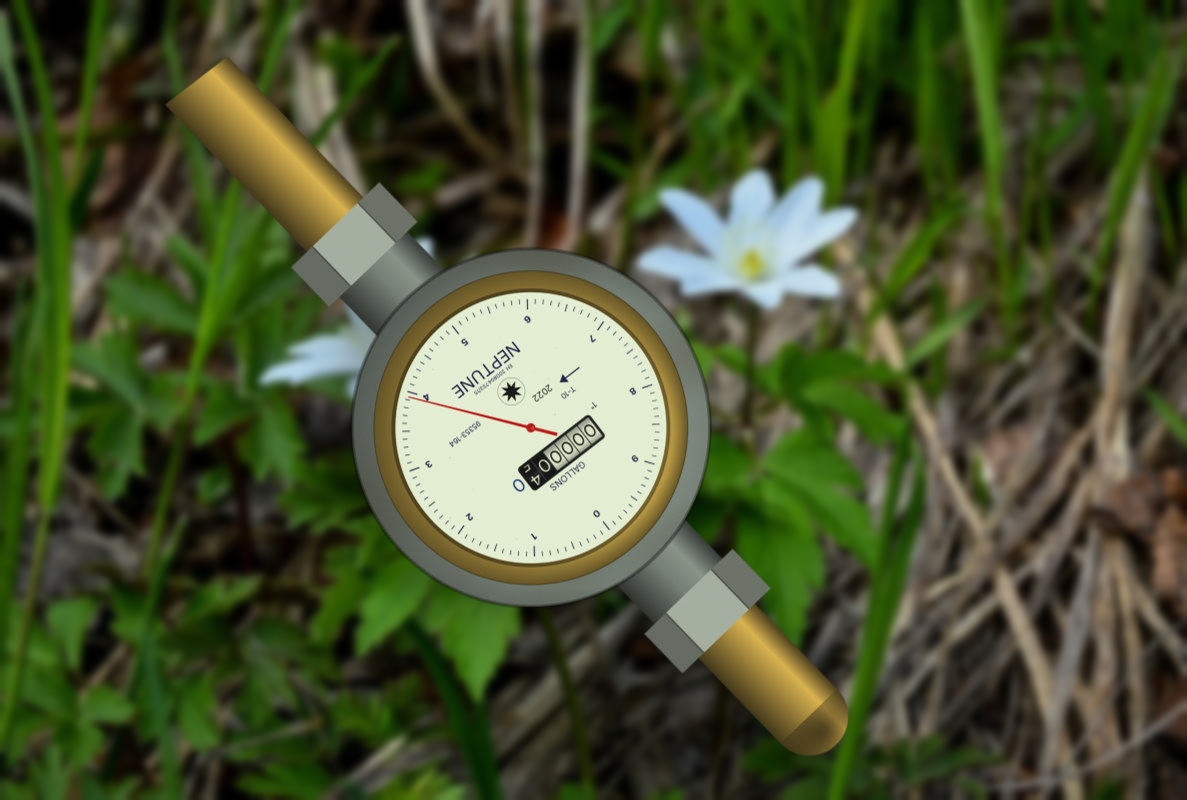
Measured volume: gal 43.9
